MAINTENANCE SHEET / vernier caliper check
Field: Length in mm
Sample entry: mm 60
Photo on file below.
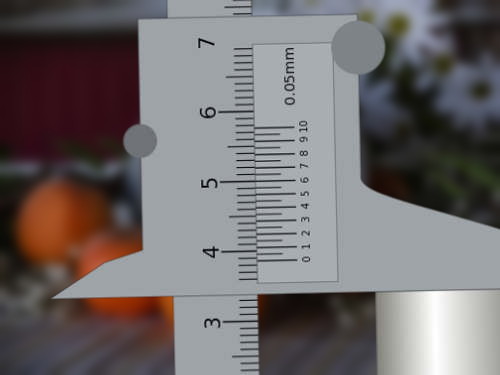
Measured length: mm 38.6
